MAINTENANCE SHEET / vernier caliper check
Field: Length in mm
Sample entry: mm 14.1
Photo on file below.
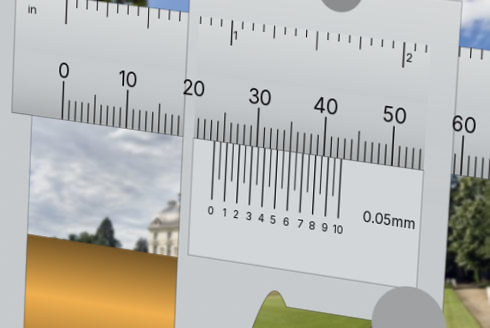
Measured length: mm 23.6
